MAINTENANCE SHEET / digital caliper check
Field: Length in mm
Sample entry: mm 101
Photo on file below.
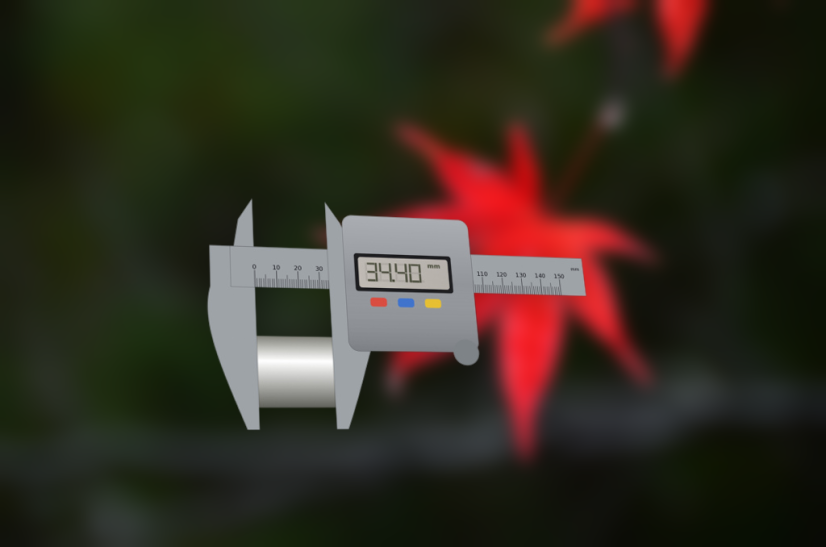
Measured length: mm 34.40
